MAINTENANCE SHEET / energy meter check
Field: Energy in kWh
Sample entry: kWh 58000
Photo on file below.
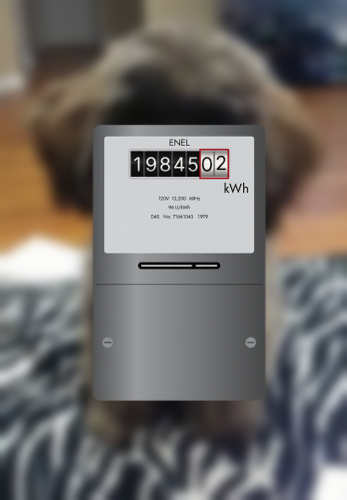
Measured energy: kWh 19845.02
